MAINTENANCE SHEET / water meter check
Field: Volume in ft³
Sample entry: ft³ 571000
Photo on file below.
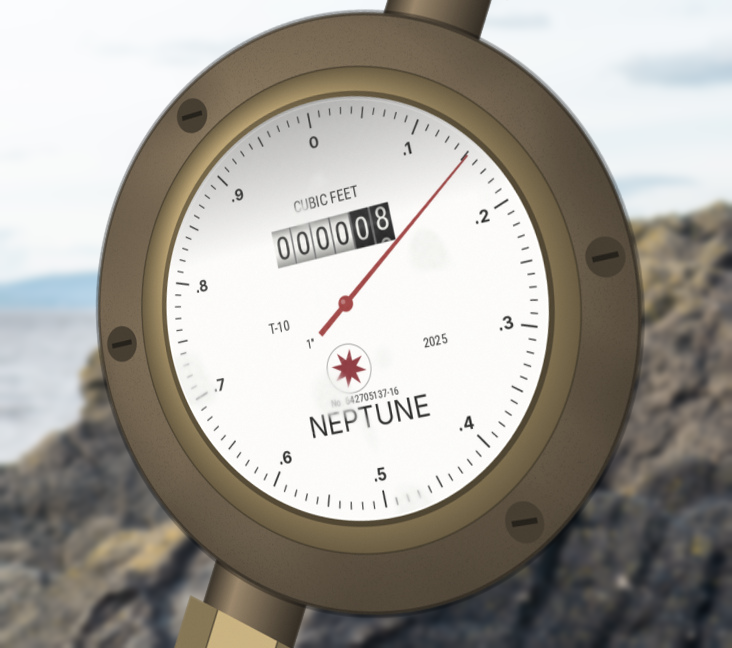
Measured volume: ft³ 8.15
